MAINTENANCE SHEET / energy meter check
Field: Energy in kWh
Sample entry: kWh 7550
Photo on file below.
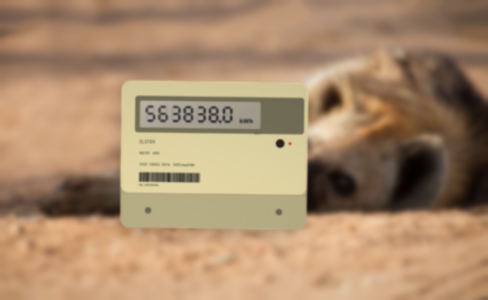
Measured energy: kWh 563838.0
